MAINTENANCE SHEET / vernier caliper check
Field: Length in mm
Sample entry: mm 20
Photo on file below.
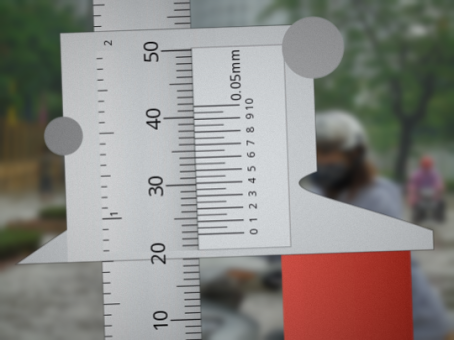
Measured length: mm 22.6
